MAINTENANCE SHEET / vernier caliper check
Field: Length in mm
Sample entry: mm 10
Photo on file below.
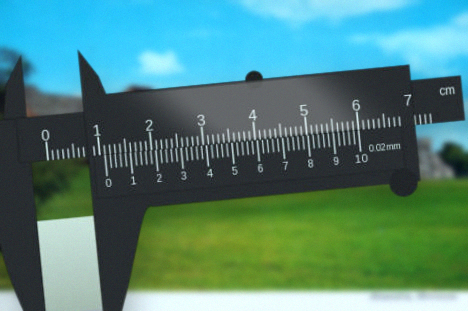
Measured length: mm 11.0
